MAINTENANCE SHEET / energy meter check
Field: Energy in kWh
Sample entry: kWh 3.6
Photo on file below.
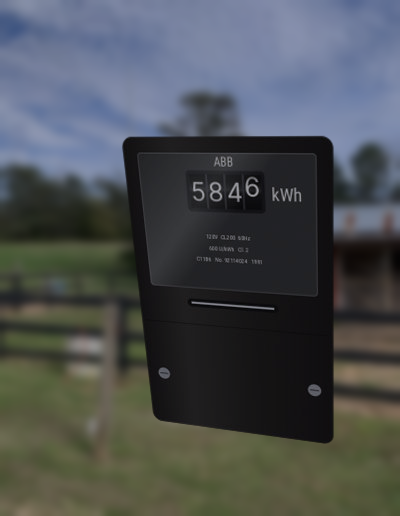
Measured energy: kWh 5846
